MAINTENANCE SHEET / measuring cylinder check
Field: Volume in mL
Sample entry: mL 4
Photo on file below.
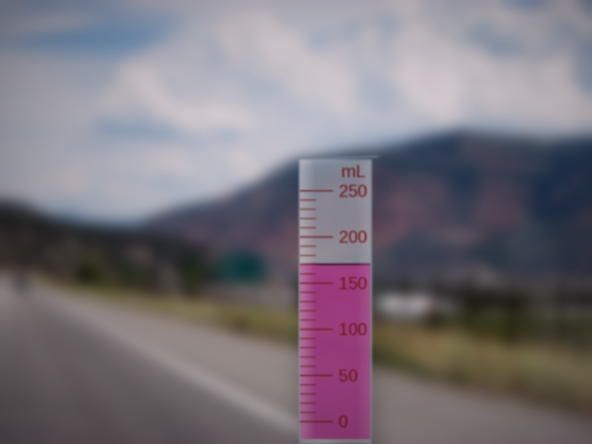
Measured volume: mL 170
